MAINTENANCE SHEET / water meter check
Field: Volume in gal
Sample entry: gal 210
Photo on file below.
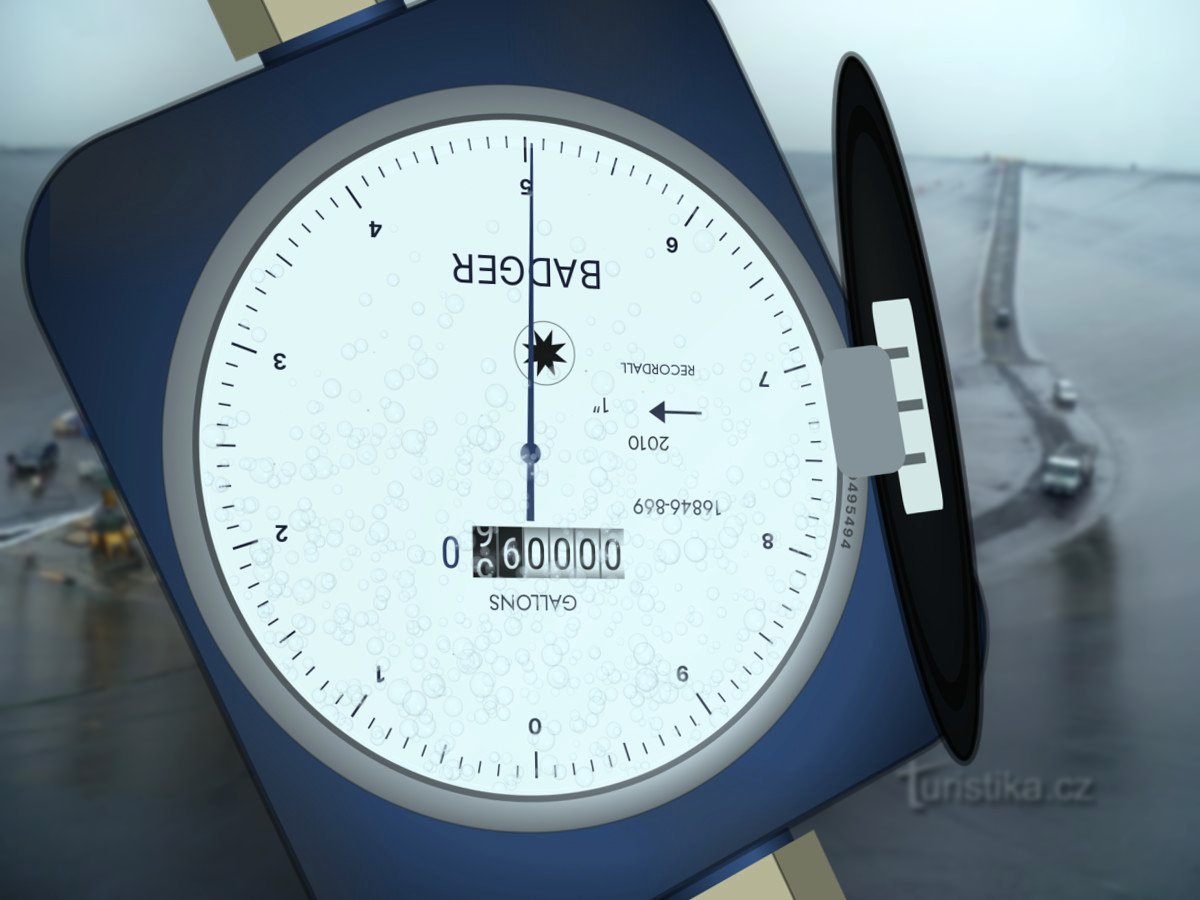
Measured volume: gal 955.0
